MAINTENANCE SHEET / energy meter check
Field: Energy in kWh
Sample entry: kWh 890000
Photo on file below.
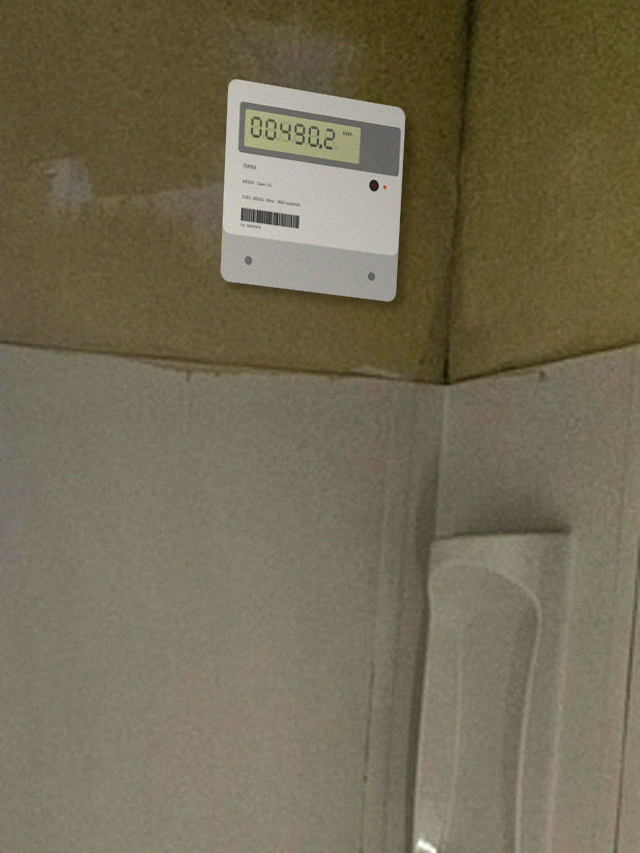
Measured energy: kWh 490.2
